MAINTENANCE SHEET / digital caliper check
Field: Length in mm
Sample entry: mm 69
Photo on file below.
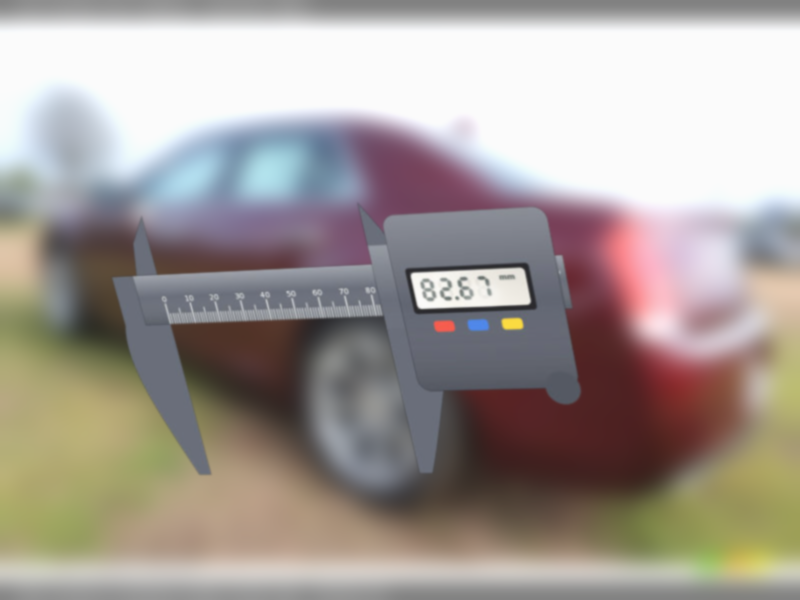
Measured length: mm 82.67
